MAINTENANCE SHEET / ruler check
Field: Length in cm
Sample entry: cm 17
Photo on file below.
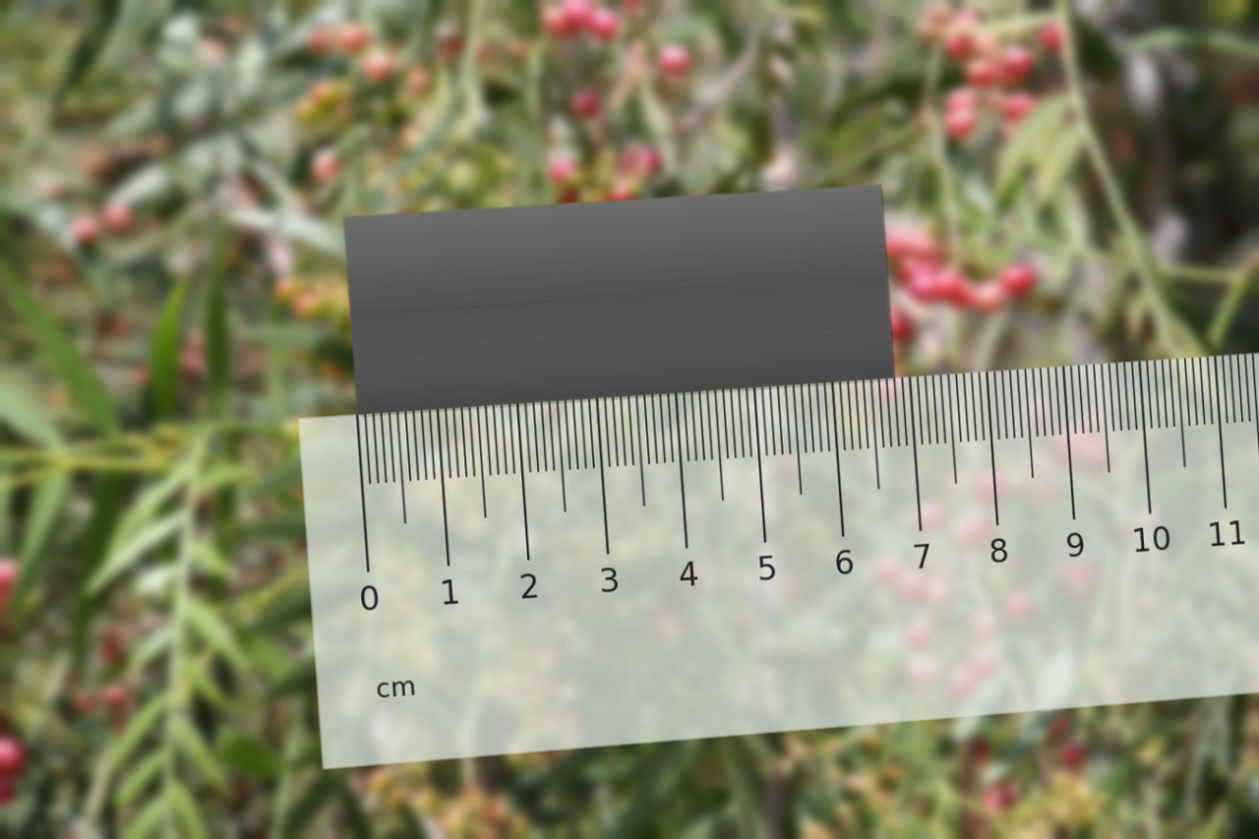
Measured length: cm 6.8
